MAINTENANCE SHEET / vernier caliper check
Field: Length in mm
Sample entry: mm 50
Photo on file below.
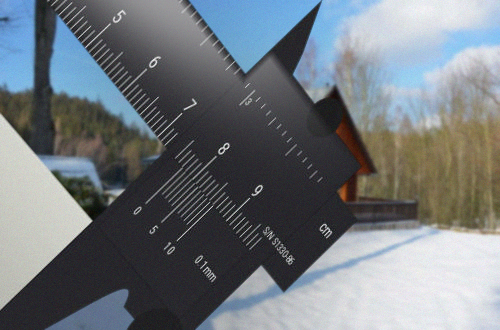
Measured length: mm 77.2
